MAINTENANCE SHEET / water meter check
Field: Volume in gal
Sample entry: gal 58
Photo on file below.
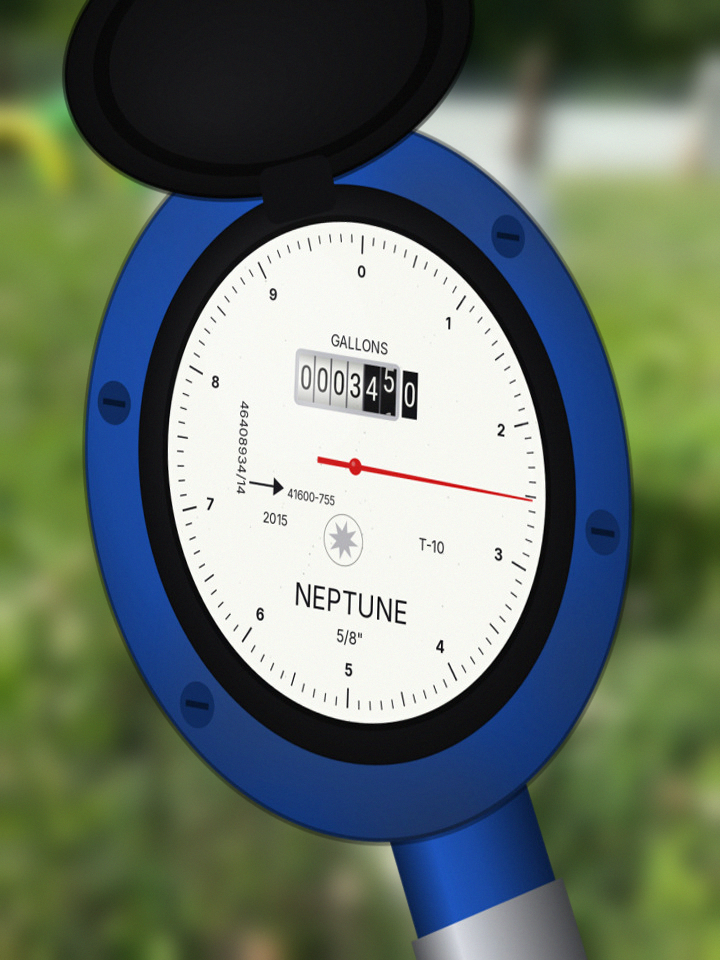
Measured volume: gal 3452.5
